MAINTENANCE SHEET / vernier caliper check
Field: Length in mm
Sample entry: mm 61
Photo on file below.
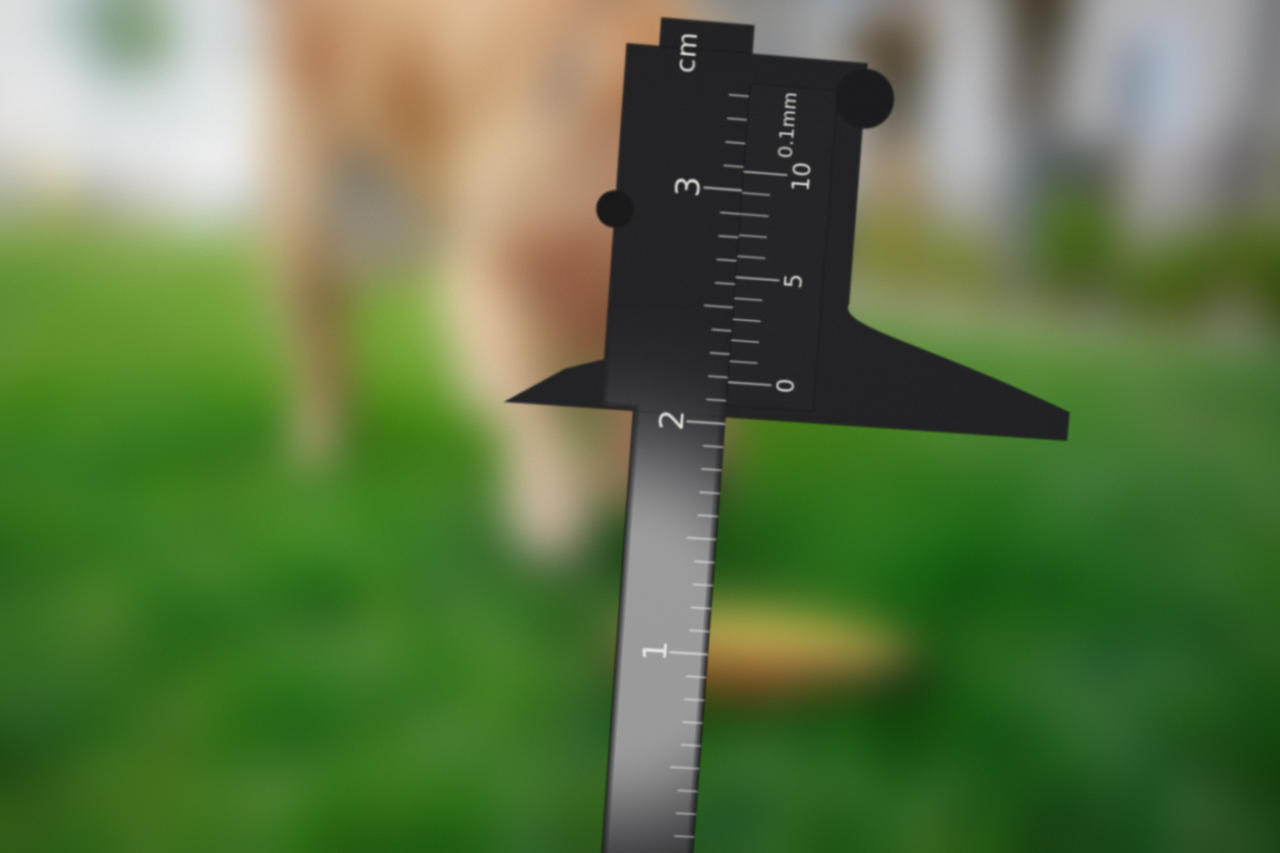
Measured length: mm 21.8
